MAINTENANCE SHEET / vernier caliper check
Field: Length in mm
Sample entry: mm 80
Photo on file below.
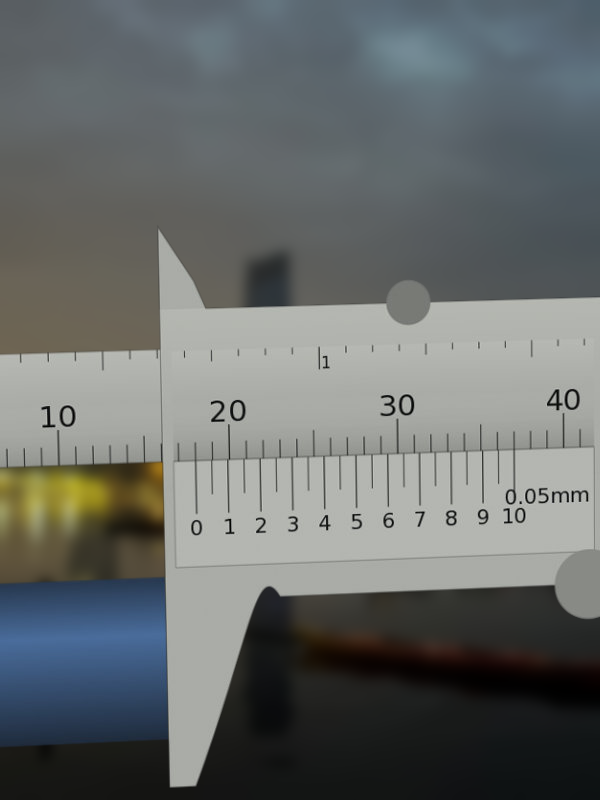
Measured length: mm 18.0
